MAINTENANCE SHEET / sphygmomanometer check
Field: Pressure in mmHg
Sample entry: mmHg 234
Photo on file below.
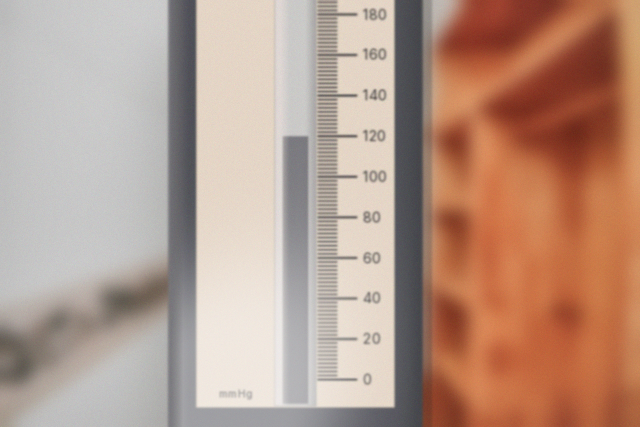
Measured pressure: mmHg 120
